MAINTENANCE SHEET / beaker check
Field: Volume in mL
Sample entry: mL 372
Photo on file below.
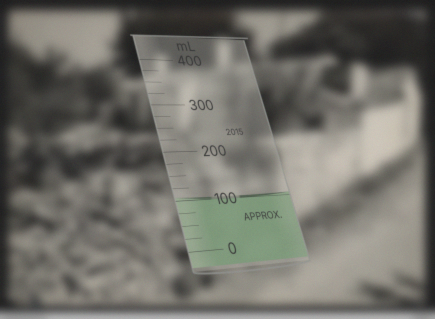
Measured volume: mL 100
